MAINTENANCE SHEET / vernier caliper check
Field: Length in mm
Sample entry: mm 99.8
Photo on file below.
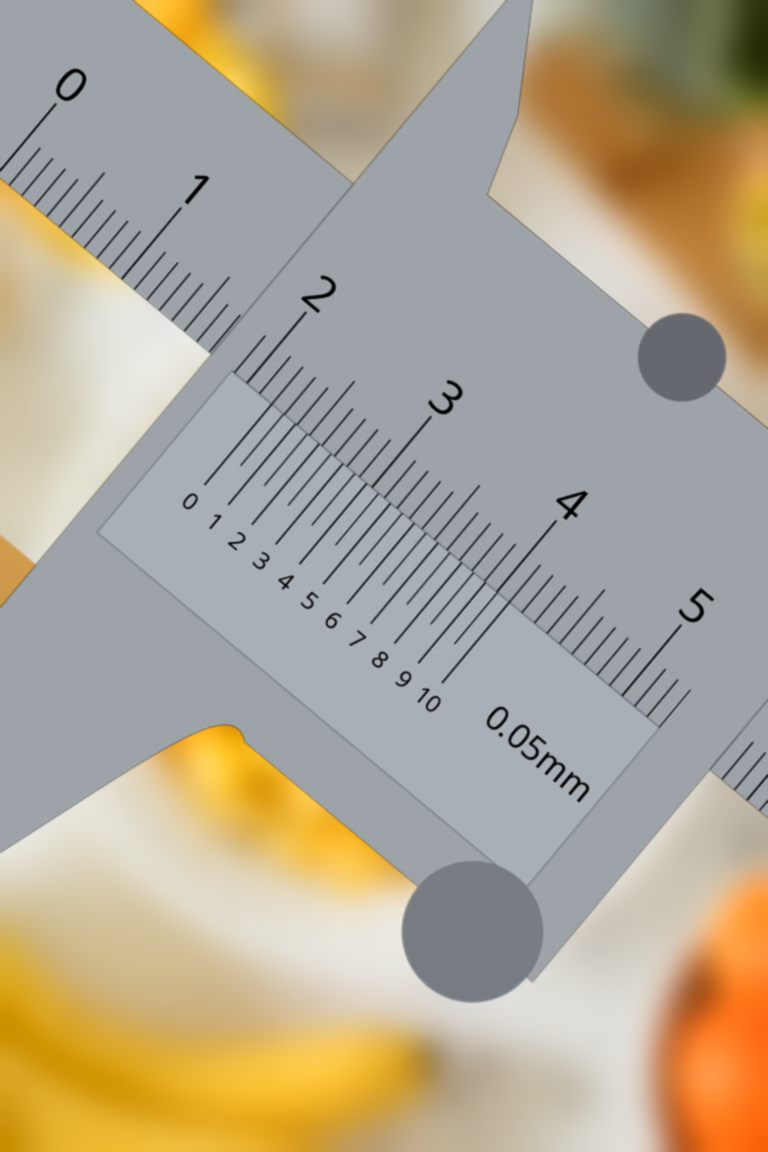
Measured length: mm 22.0
